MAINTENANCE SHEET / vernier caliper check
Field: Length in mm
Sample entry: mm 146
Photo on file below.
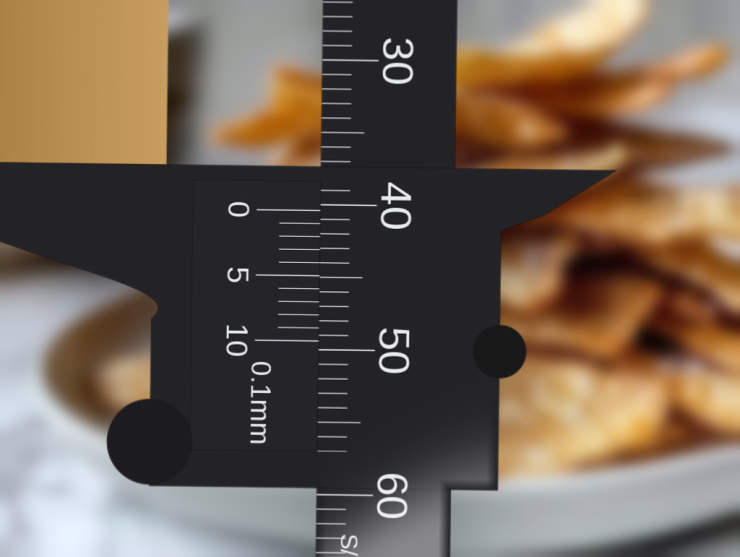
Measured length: mm 40.4
